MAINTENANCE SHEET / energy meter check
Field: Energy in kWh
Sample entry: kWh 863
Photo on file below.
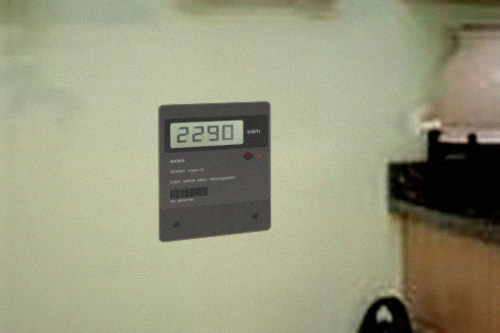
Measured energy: kWh 2290
